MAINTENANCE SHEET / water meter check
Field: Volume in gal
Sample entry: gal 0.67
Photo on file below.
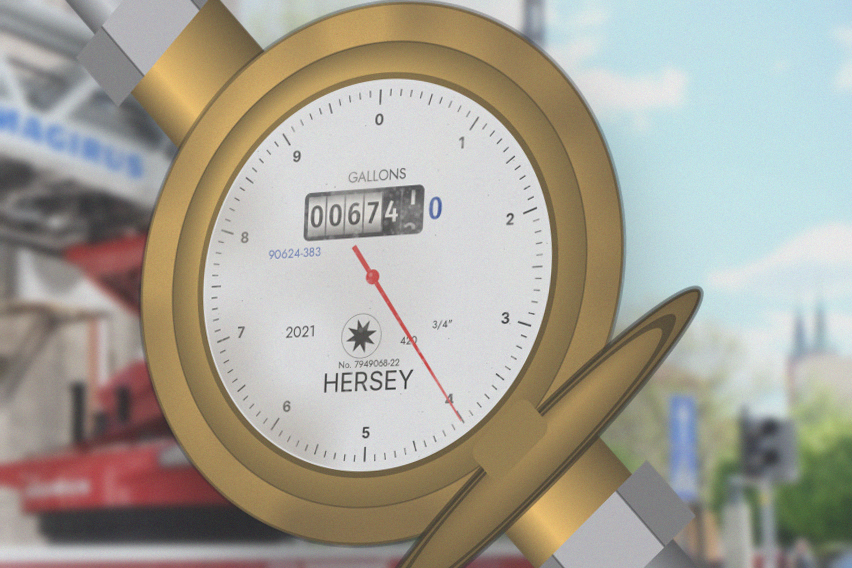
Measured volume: gal 67414.0
